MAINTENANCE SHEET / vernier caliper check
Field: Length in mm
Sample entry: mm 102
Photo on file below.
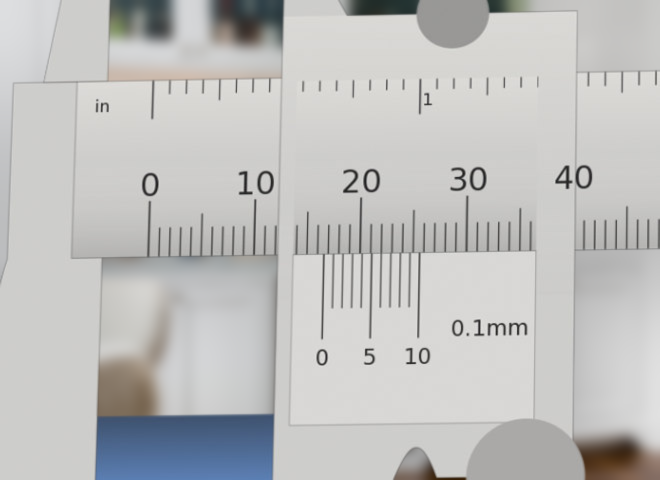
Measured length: mm 16.6
